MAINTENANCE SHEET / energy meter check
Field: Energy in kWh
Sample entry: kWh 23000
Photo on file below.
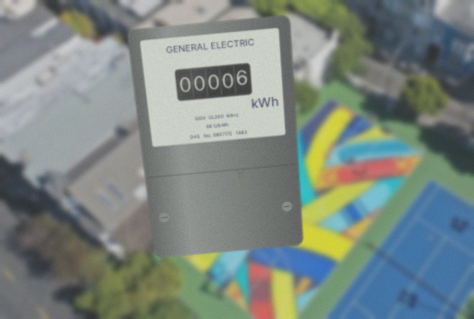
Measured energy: kWh 6
